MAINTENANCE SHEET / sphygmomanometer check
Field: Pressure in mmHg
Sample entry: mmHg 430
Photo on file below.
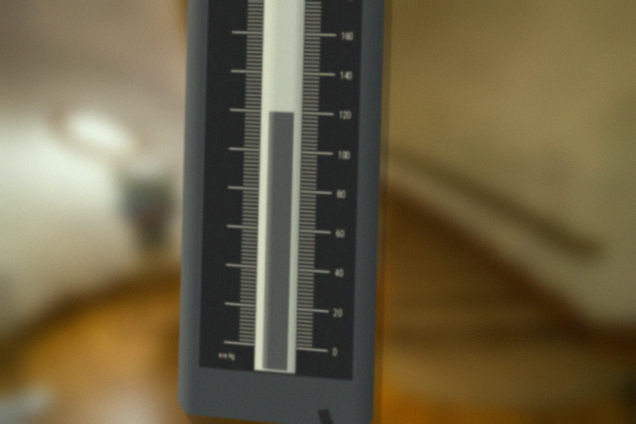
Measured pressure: mmHg 120
